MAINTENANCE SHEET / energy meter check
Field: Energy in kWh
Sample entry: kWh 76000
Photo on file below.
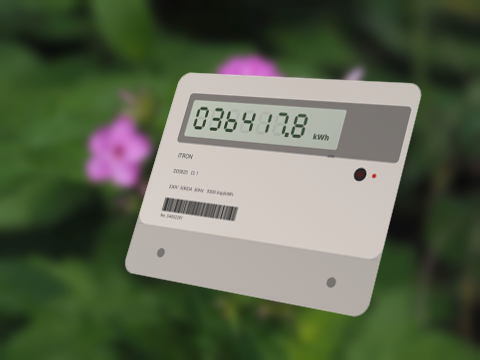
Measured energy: kWh 36417.8
